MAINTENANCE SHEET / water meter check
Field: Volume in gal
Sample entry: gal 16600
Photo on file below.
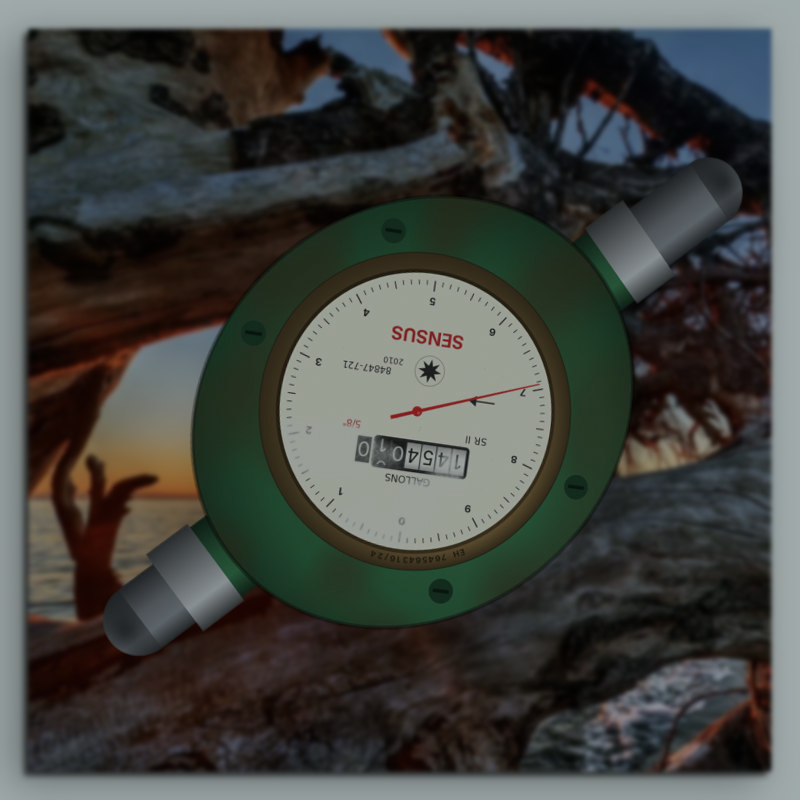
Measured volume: gal 1454006.9
